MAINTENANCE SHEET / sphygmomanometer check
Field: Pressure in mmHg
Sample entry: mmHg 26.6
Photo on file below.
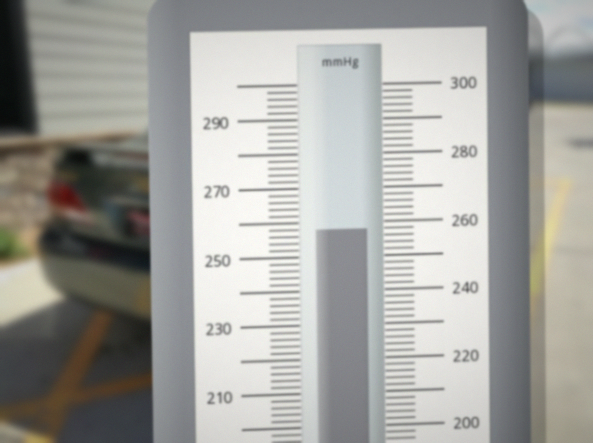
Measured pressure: mmHg 258
